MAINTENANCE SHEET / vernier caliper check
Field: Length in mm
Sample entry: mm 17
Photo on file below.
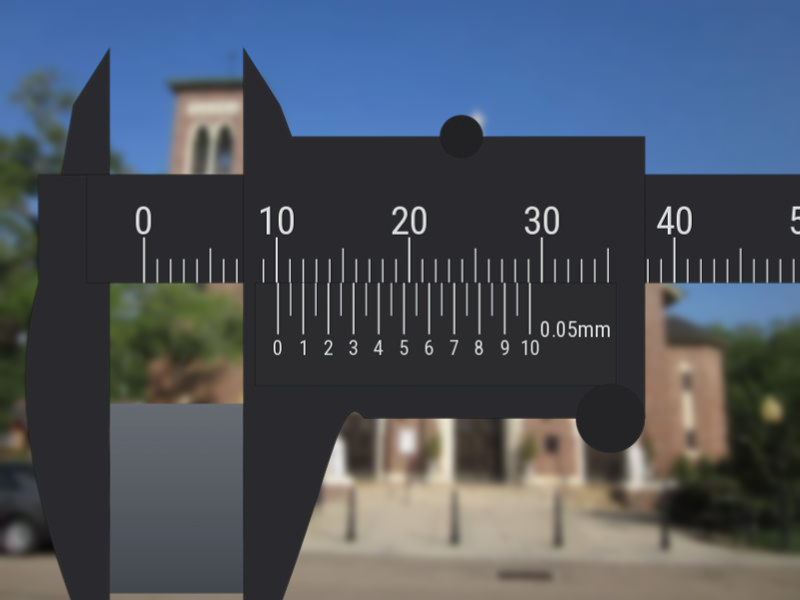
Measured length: mm 10.1
